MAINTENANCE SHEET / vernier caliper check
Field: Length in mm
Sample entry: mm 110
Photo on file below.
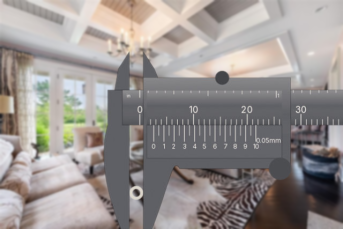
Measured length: mm 2.6
